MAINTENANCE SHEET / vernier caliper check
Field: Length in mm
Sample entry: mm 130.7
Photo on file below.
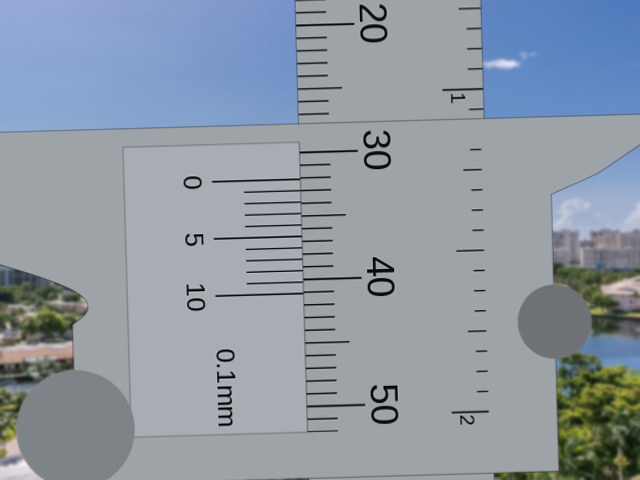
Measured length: mm 32.1
